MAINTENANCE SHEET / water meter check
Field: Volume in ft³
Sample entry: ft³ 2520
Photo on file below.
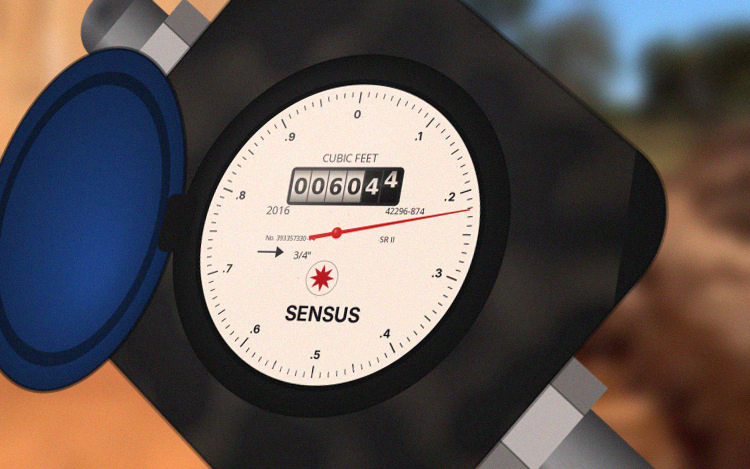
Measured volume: ft³ 6044.22
